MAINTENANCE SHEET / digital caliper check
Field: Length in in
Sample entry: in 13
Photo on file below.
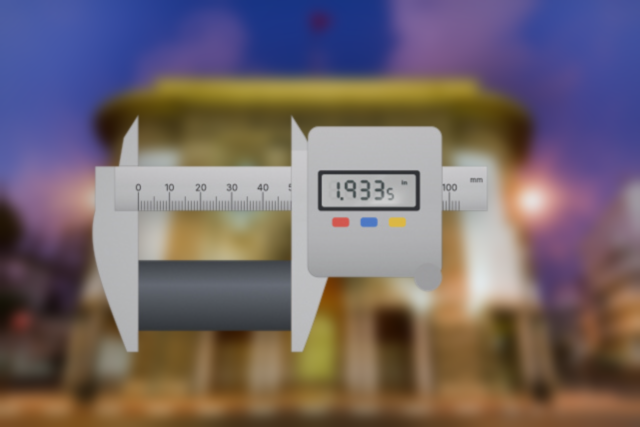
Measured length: in 1.9335
